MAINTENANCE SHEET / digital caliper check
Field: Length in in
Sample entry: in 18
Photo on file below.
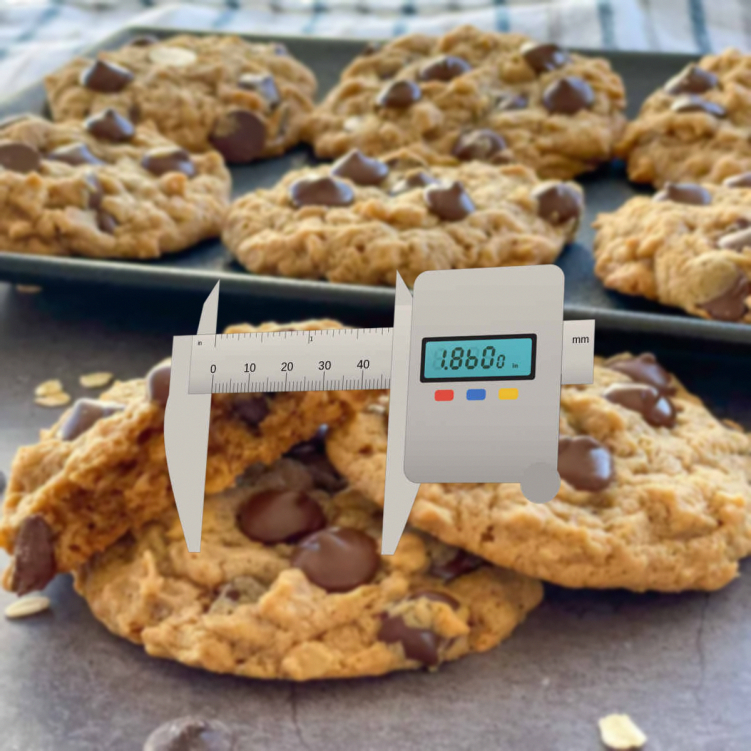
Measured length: in 1.8600
